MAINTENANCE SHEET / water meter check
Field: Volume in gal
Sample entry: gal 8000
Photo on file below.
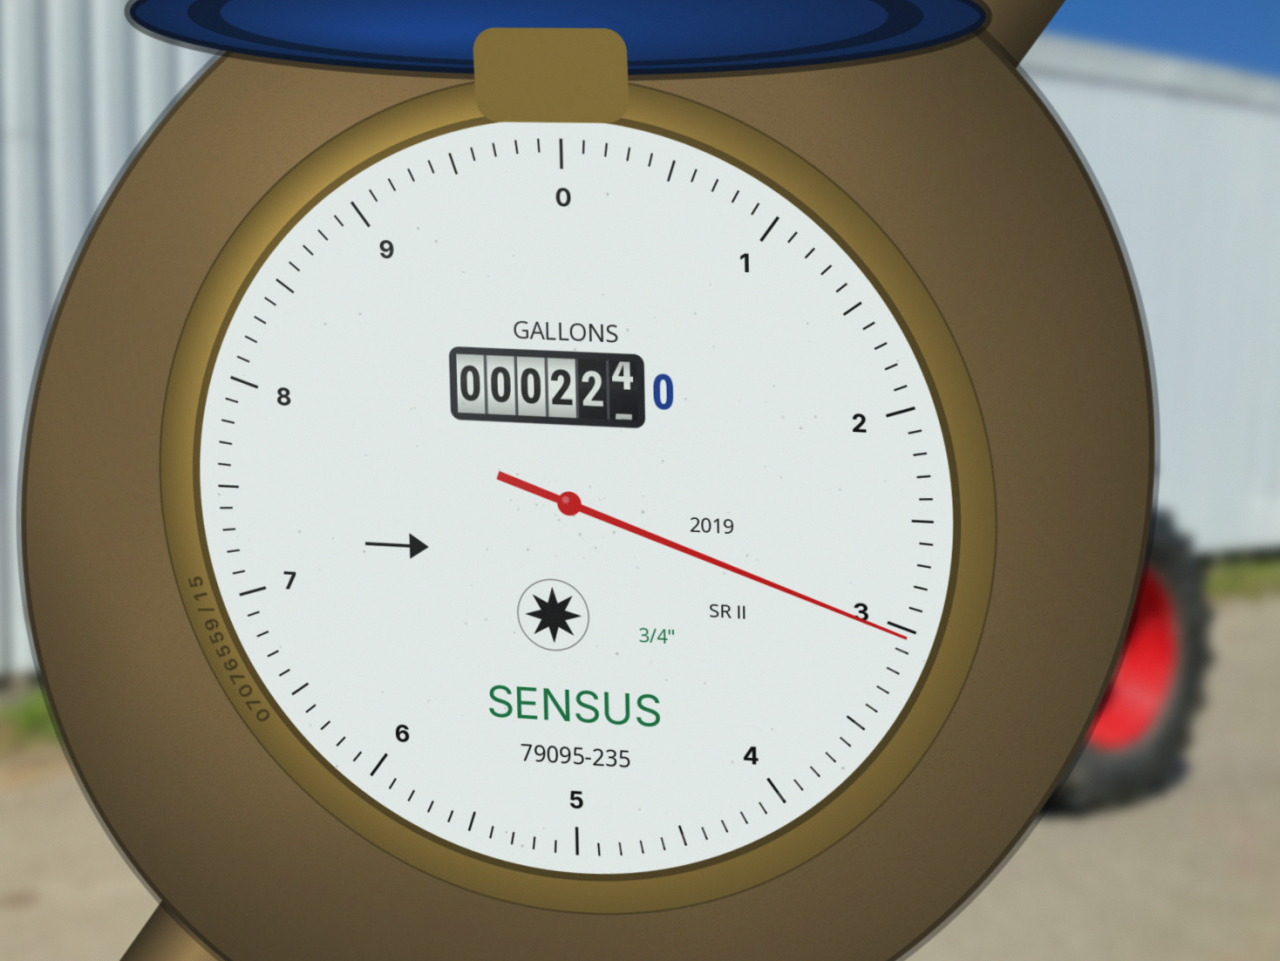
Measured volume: gal 2243.0
